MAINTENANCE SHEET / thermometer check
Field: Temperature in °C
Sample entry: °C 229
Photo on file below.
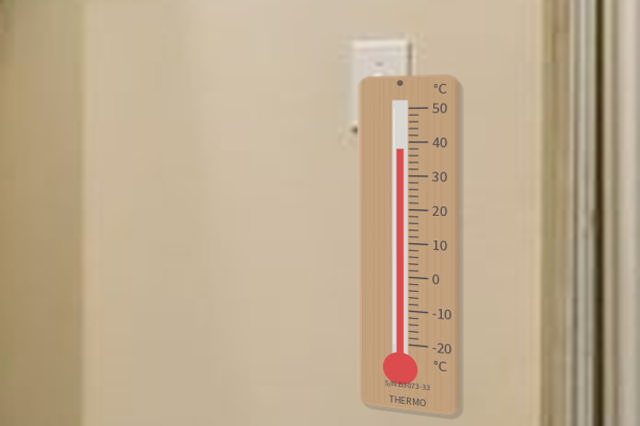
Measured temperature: °C 38
